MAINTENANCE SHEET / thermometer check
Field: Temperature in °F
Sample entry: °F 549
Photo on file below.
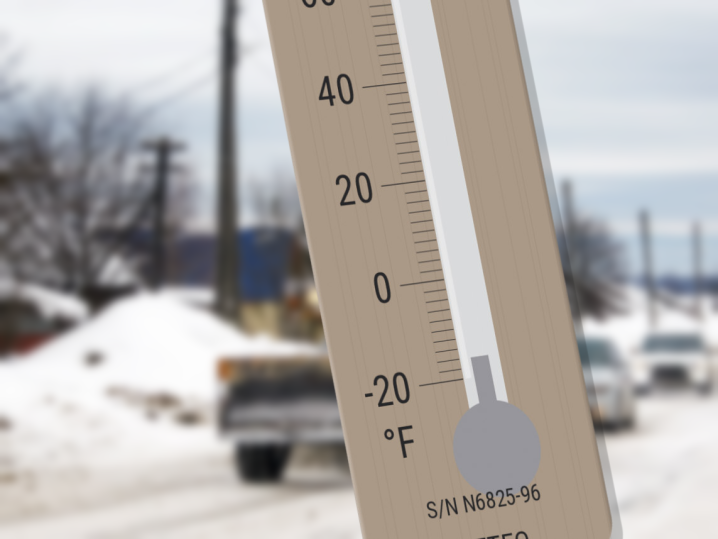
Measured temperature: °F -16
